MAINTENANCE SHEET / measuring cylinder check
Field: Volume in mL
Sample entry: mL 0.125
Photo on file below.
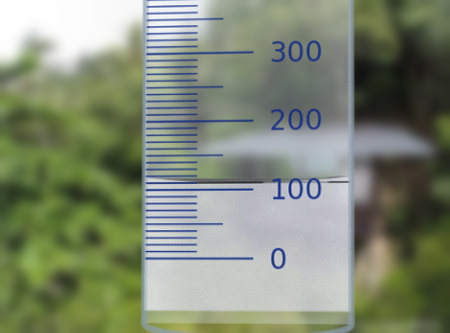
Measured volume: mL 110
